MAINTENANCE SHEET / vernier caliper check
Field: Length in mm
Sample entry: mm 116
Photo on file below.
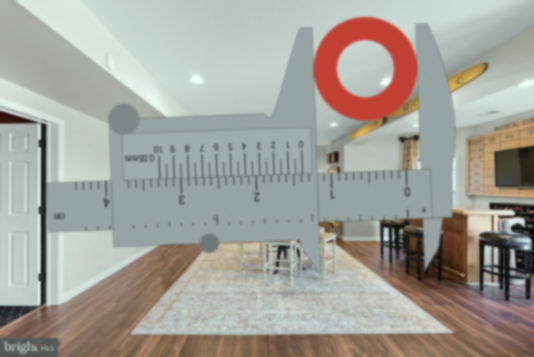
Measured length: mm 13.8
